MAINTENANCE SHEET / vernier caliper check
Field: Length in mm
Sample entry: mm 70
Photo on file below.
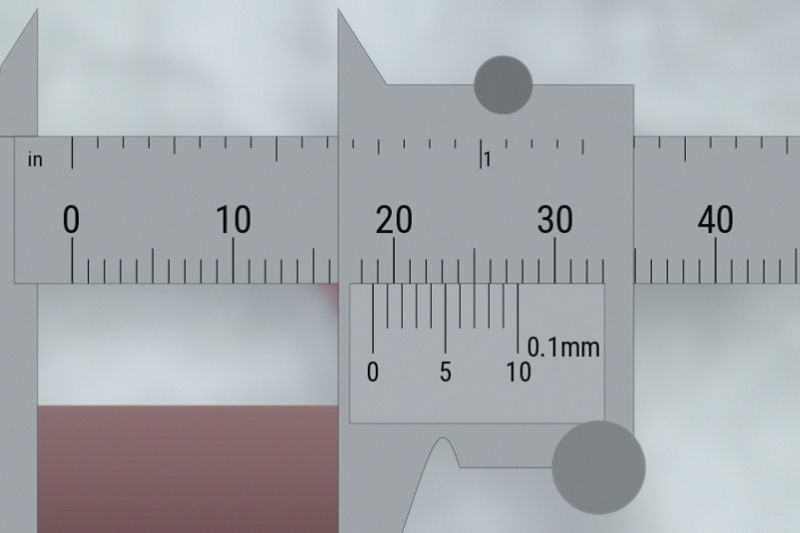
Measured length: mm 18.7
